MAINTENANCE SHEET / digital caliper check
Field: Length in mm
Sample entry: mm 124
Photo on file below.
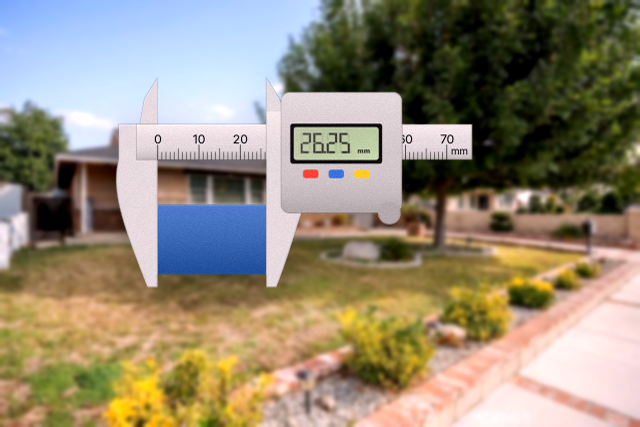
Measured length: mm 26.25
